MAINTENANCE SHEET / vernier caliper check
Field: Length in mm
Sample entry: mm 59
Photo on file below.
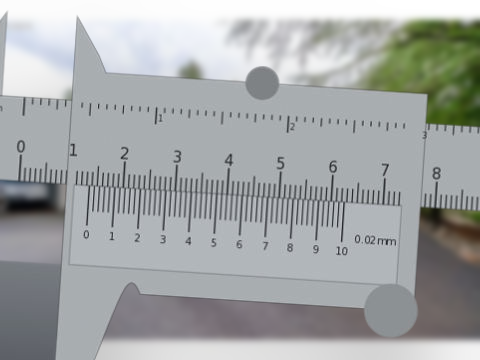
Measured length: mm 13.5
